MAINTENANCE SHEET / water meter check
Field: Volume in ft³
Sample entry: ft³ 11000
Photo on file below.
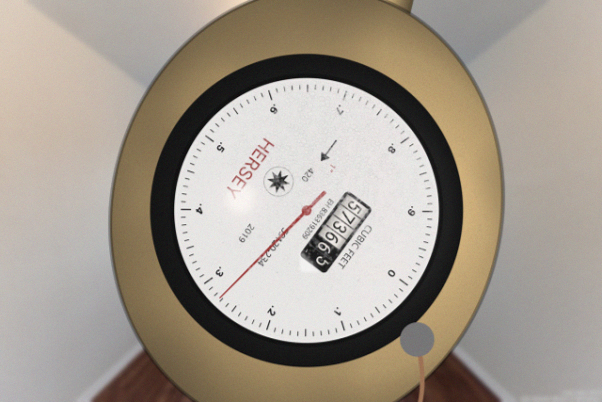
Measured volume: ft³ 573665.27
